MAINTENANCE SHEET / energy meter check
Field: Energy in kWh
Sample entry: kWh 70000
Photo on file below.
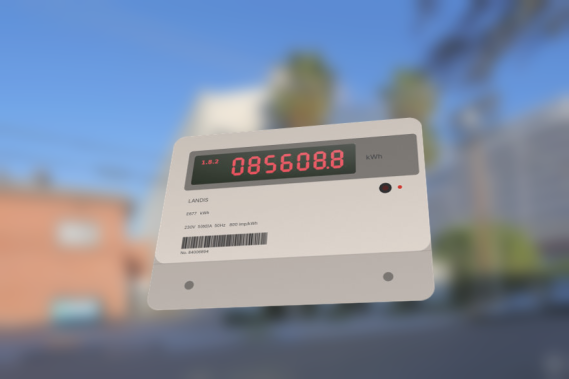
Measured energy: kWh 85608.8
